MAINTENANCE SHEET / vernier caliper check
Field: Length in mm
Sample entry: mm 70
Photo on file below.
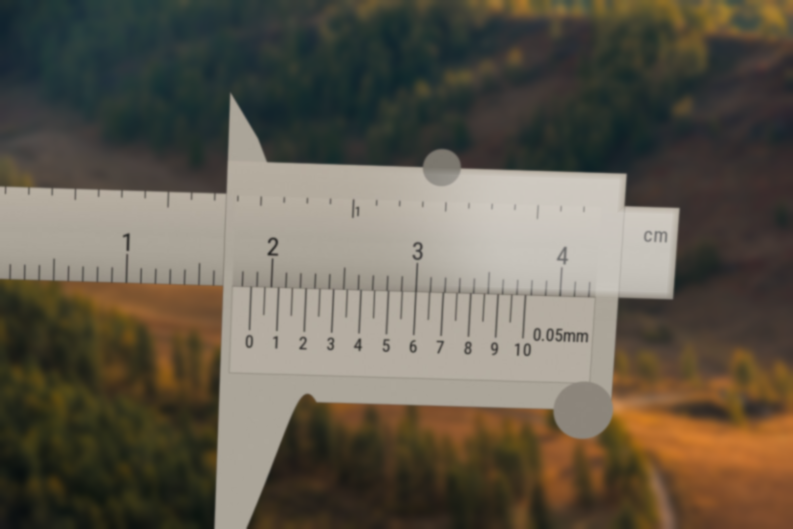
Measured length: mm 18.6
